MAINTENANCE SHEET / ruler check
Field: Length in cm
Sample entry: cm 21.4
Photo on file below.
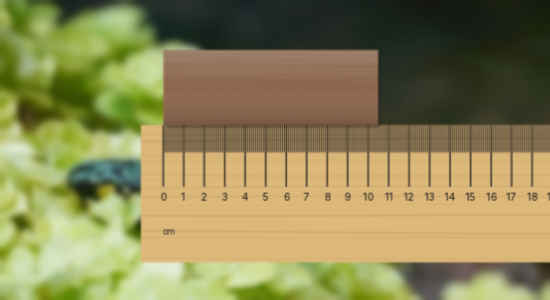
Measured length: cm 10.5
